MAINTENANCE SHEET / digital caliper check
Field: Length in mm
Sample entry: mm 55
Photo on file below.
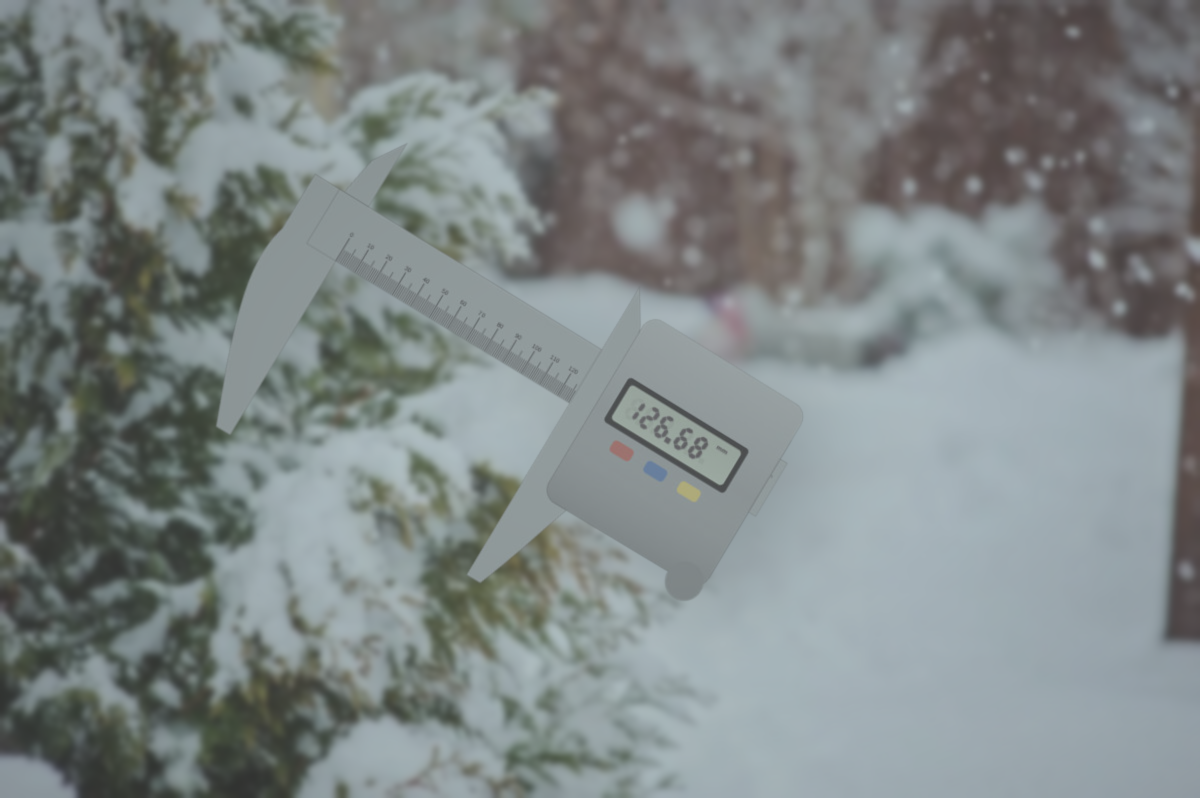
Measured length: mm 126.68
